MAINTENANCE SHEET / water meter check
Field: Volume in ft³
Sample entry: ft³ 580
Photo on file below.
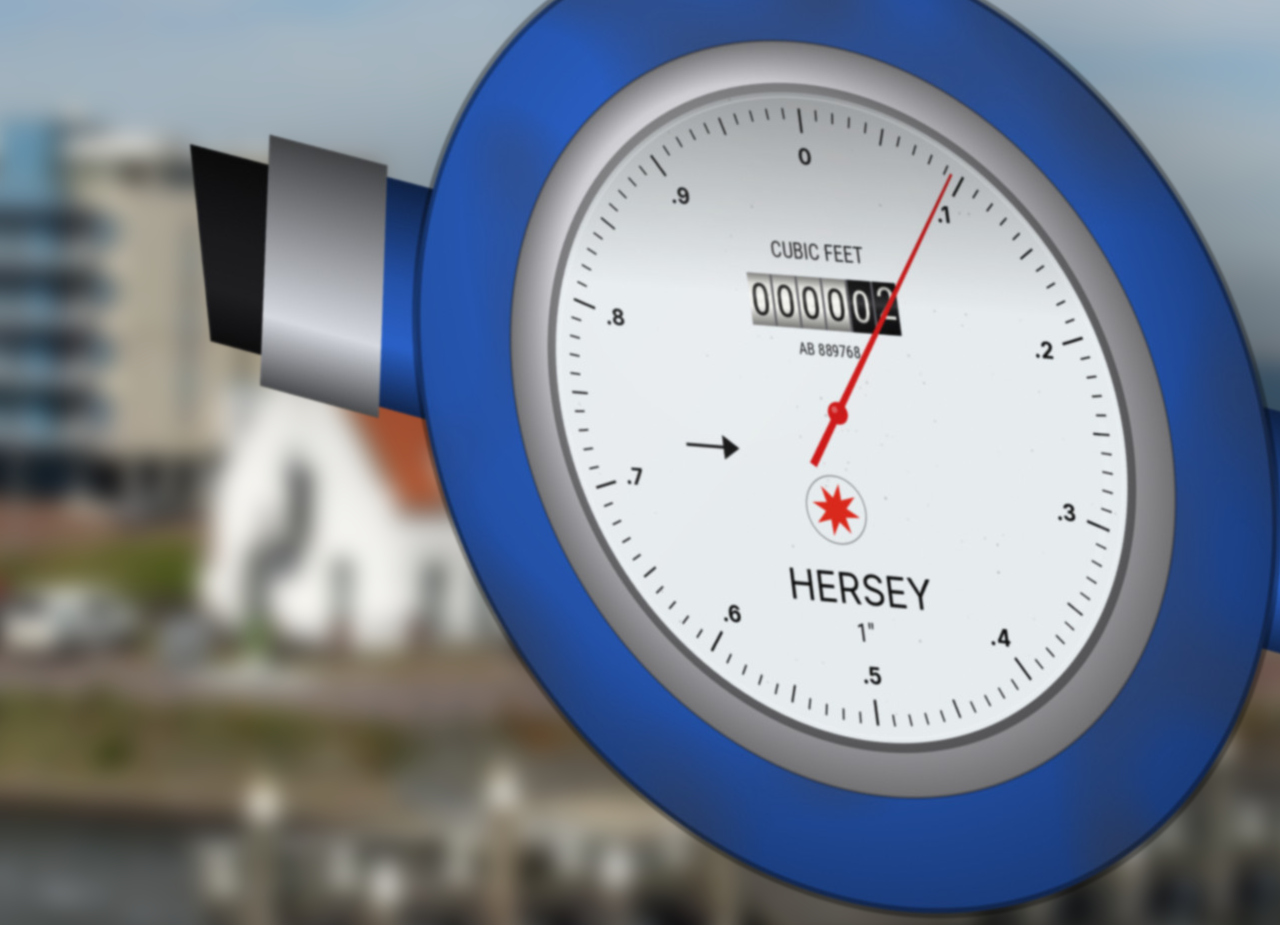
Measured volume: ft³ 2.09
